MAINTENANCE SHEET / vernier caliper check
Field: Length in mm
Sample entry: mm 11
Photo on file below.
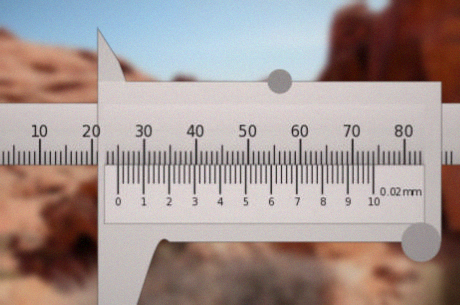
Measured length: mm 25.0
